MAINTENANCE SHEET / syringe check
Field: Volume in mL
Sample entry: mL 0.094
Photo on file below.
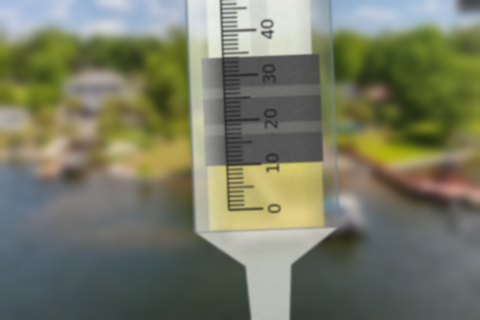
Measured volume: mL 10
